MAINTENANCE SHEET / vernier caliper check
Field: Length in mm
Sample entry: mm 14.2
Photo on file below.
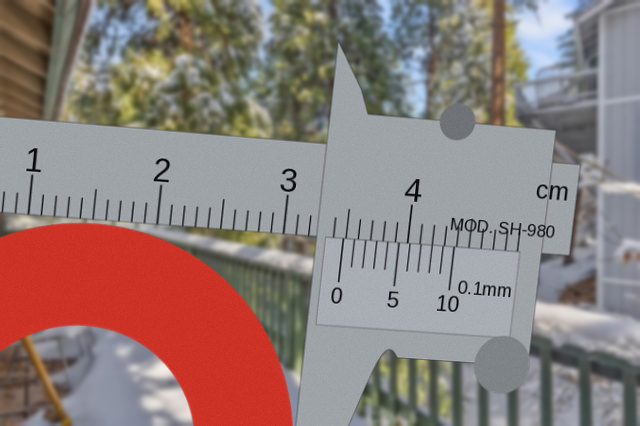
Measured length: mm 34.8
